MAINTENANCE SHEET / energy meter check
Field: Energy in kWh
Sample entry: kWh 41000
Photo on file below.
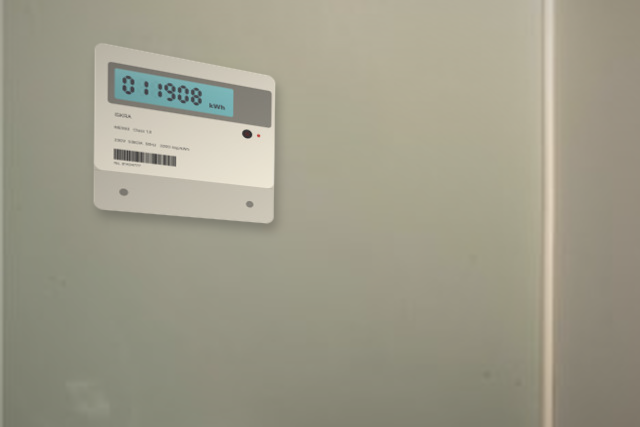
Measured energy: kWh 11908
